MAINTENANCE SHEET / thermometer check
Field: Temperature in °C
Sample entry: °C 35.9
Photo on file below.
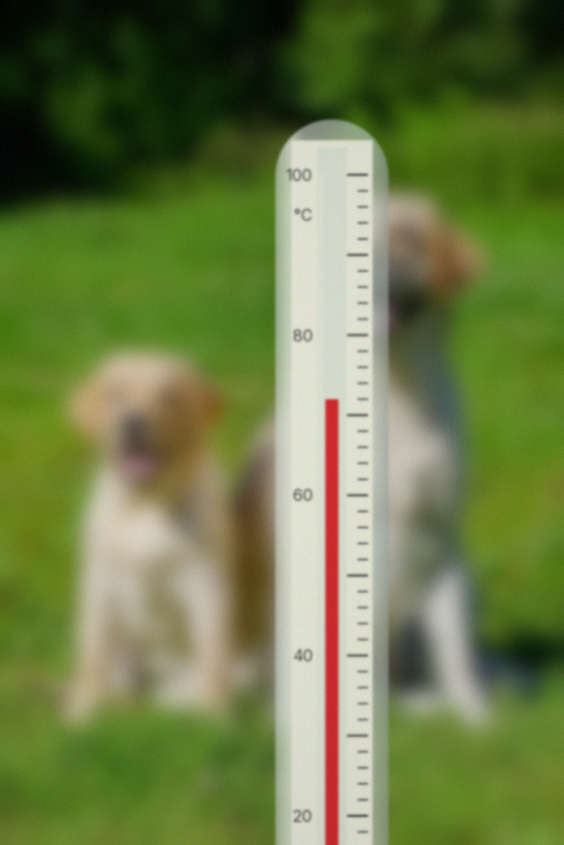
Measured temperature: °C 72
